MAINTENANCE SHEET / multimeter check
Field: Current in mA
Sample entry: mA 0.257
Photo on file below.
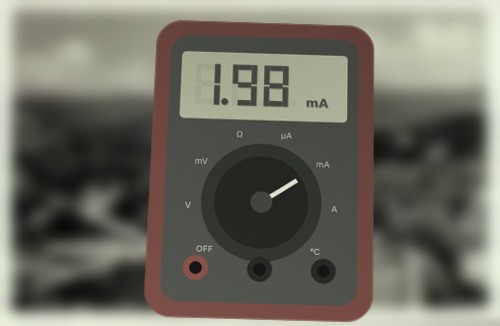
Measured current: mA 1.98
